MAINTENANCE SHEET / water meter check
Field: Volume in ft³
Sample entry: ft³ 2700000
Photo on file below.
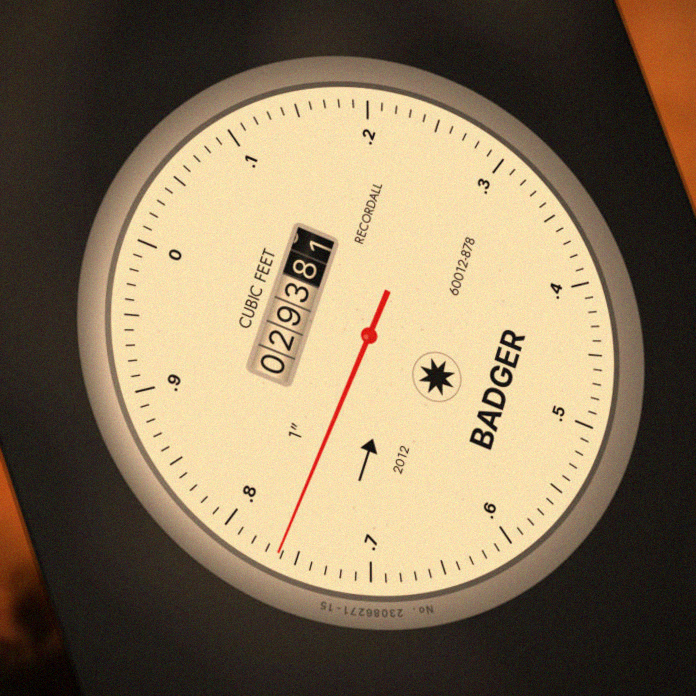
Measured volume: ft³ 29380.76
